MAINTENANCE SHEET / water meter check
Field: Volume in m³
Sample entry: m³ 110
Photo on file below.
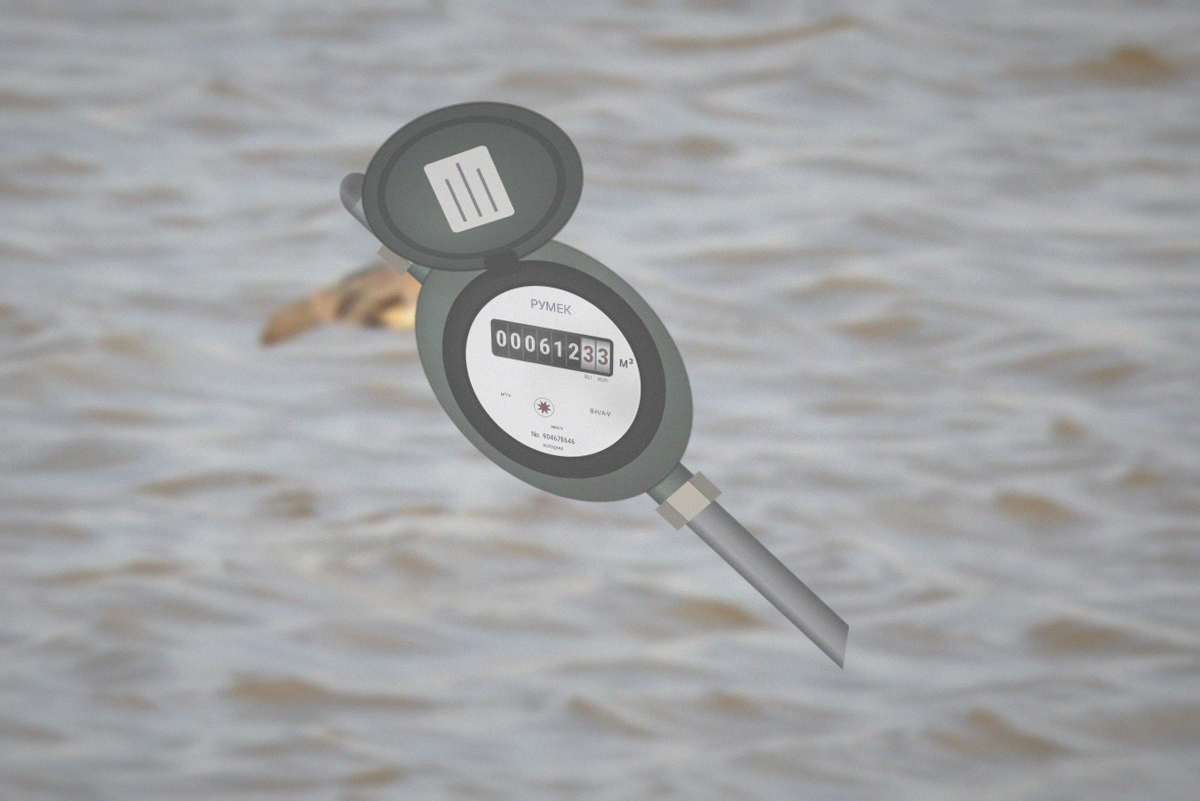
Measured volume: m³ 612.33
